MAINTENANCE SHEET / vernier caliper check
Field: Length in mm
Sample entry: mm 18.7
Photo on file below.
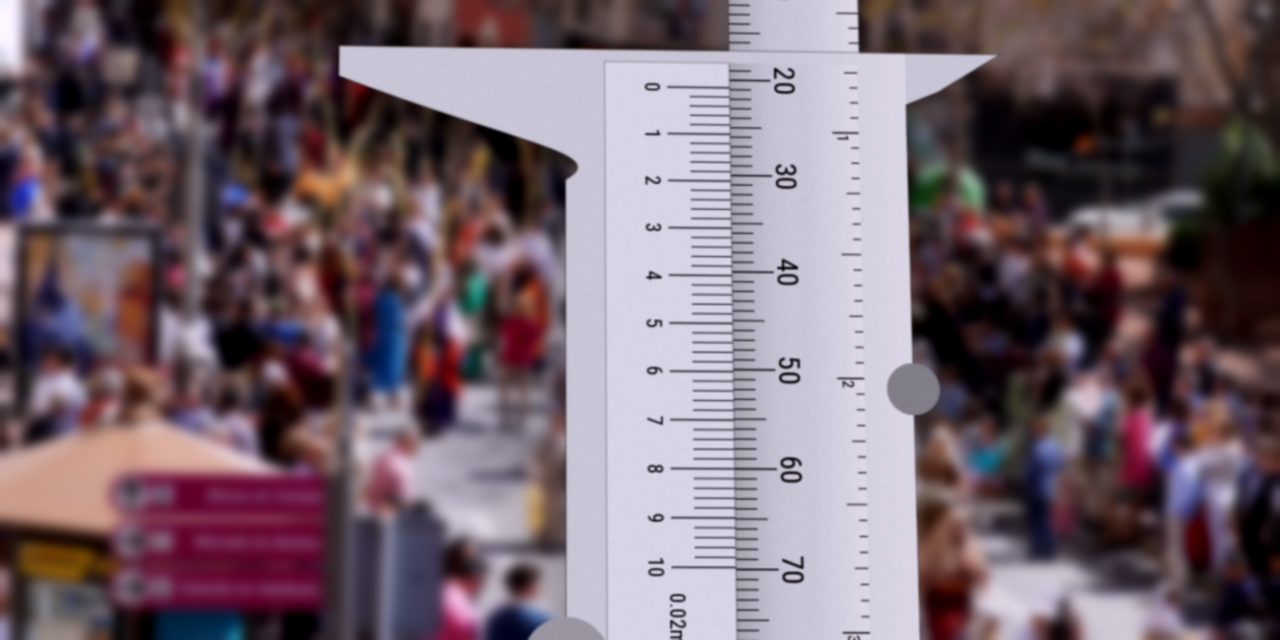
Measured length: mm 20.8
